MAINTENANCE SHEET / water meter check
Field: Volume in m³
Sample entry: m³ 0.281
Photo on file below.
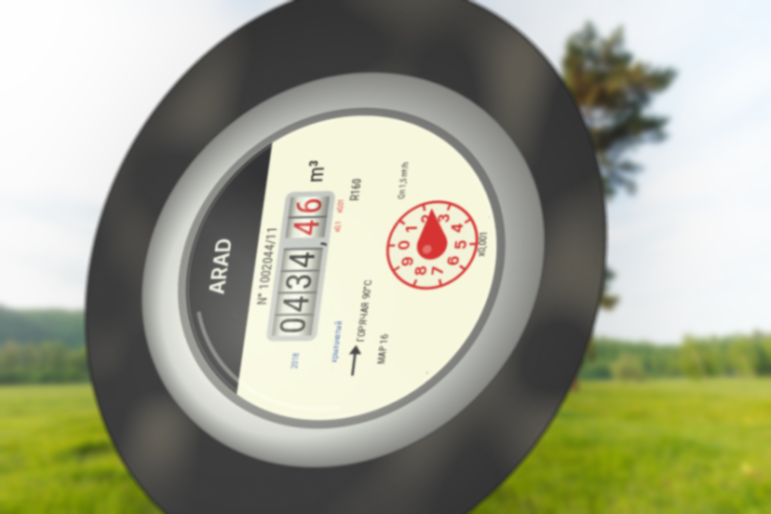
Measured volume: m³ 434.462
